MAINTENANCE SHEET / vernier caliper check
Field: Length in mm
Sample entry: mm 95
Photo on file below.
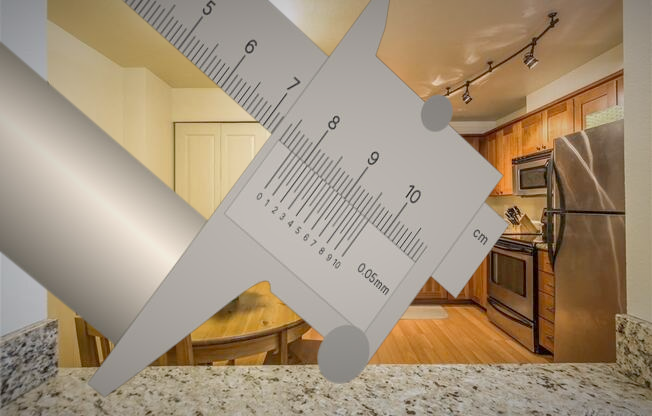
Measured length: mm 77.0
